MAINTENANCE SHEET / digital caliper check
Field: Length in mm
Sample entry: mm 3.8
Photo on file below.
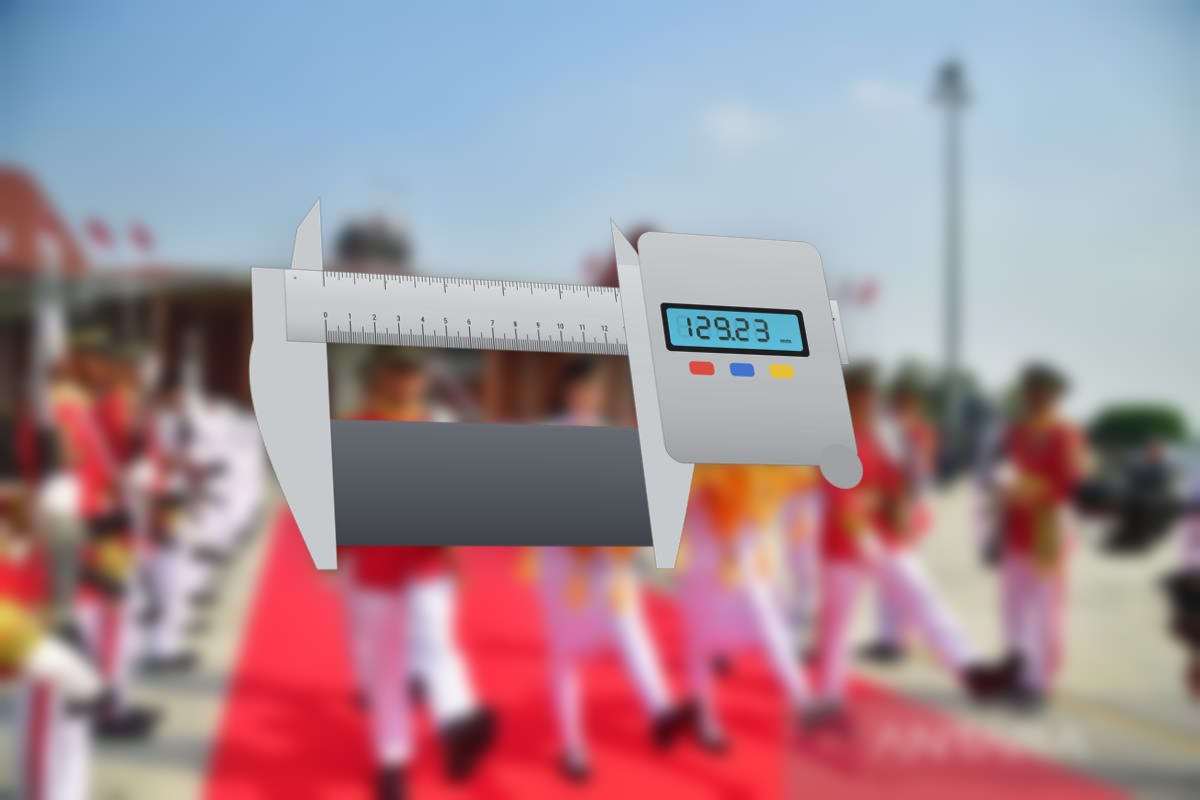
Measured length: mm 129.23
